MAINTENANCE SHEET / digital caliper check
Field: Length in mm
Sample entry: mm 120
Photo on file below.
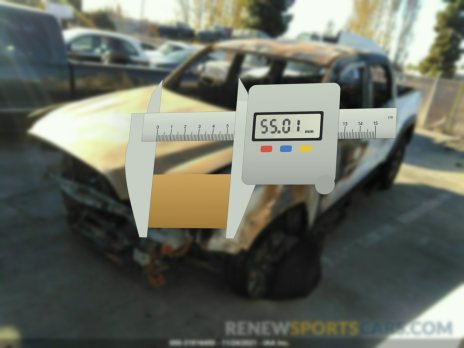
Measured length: mm 55.01
